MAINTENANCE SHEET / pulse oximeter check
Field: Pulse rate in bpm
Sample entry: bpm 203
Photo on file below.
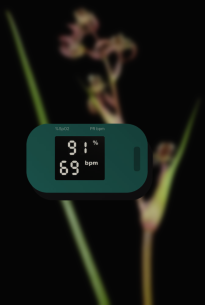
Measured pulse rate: bpm 69
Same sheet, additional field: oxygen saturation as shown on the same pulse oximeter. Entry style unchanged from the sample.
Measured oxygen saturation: % 91
